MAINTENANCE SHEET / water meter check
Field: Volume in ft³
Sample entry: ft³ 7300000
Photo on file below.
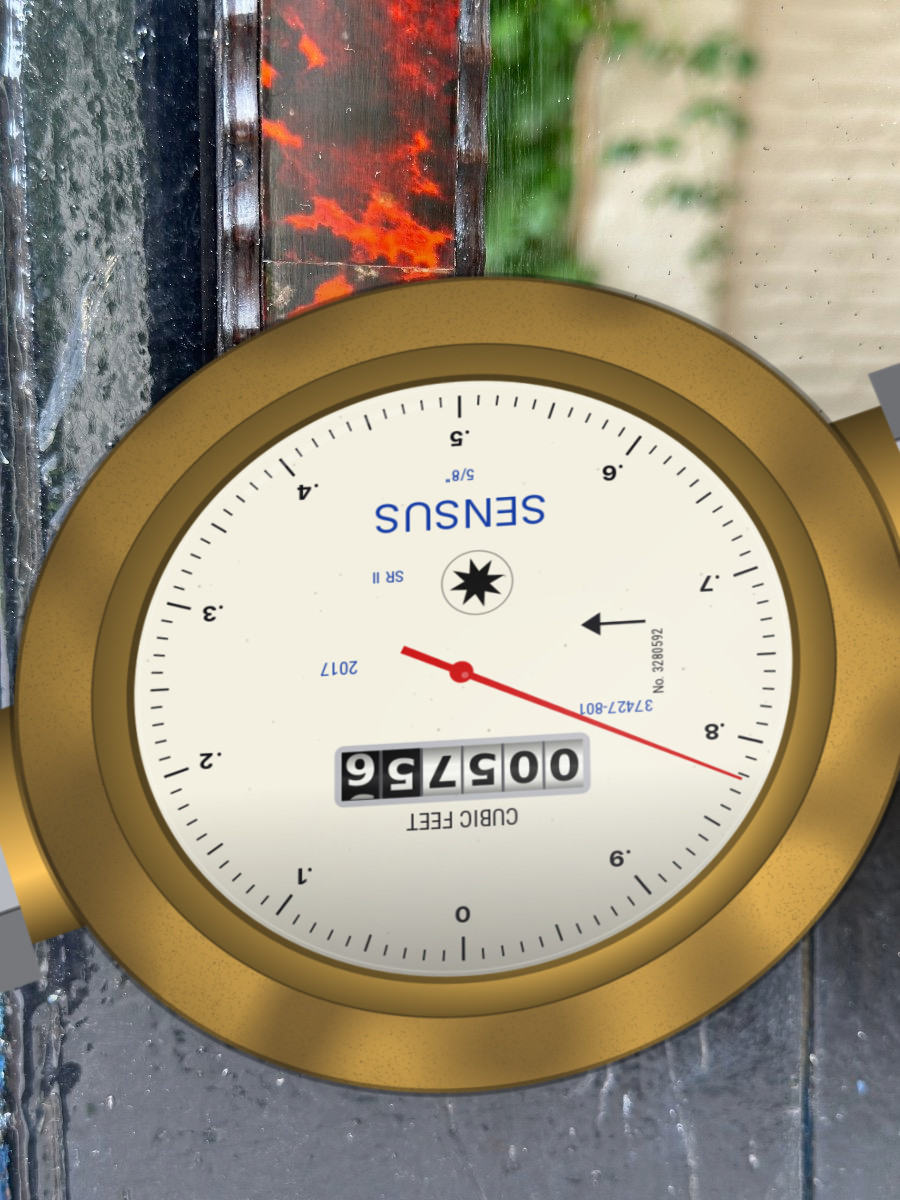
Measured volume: ft³ 5755.82
